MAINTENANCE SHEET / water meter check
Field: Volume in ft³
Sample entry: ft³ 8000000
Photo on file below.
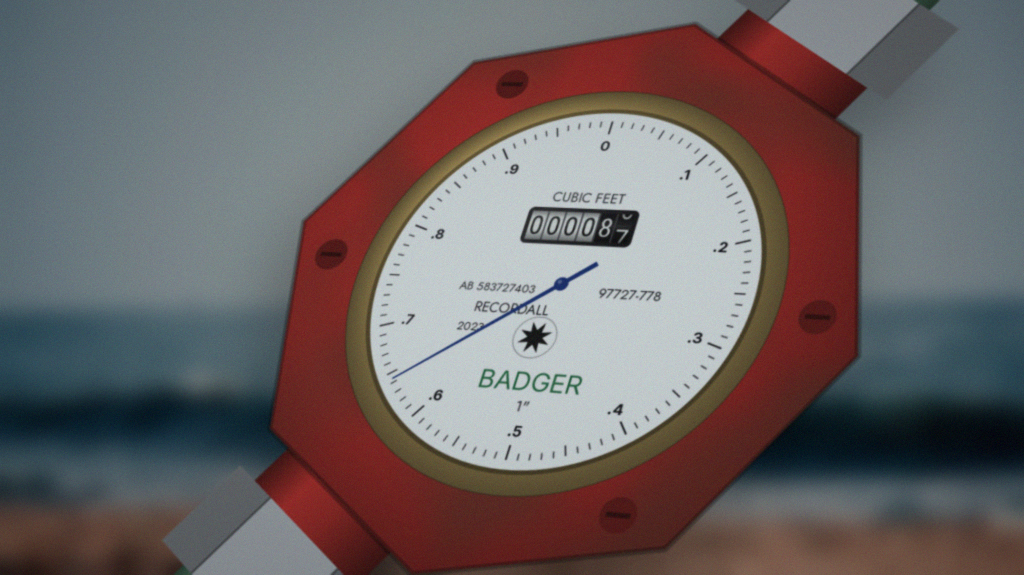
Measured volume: ft³ 86.64
